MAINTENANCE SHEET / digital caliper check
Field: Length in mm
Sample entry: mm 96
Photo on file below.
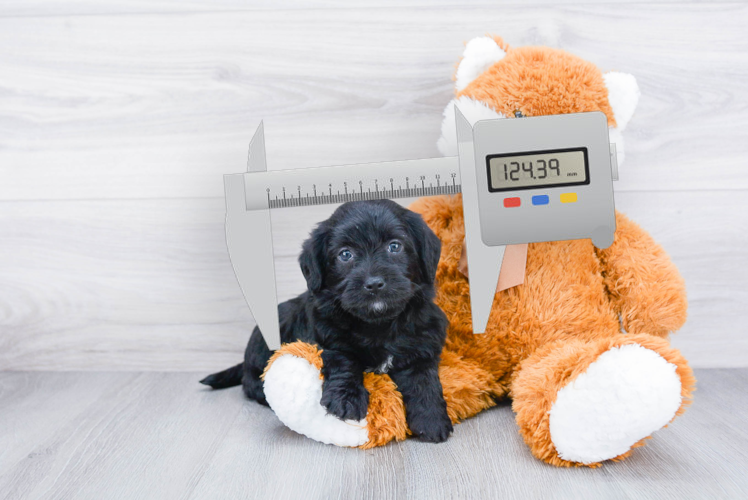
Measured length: mm 124.39
